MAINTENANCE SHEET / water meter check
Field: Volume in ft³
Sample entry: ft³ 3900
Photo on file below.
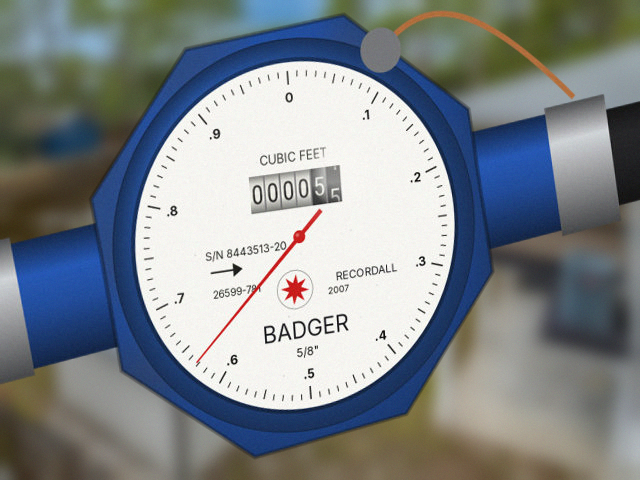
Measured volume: ft³ 54.63
